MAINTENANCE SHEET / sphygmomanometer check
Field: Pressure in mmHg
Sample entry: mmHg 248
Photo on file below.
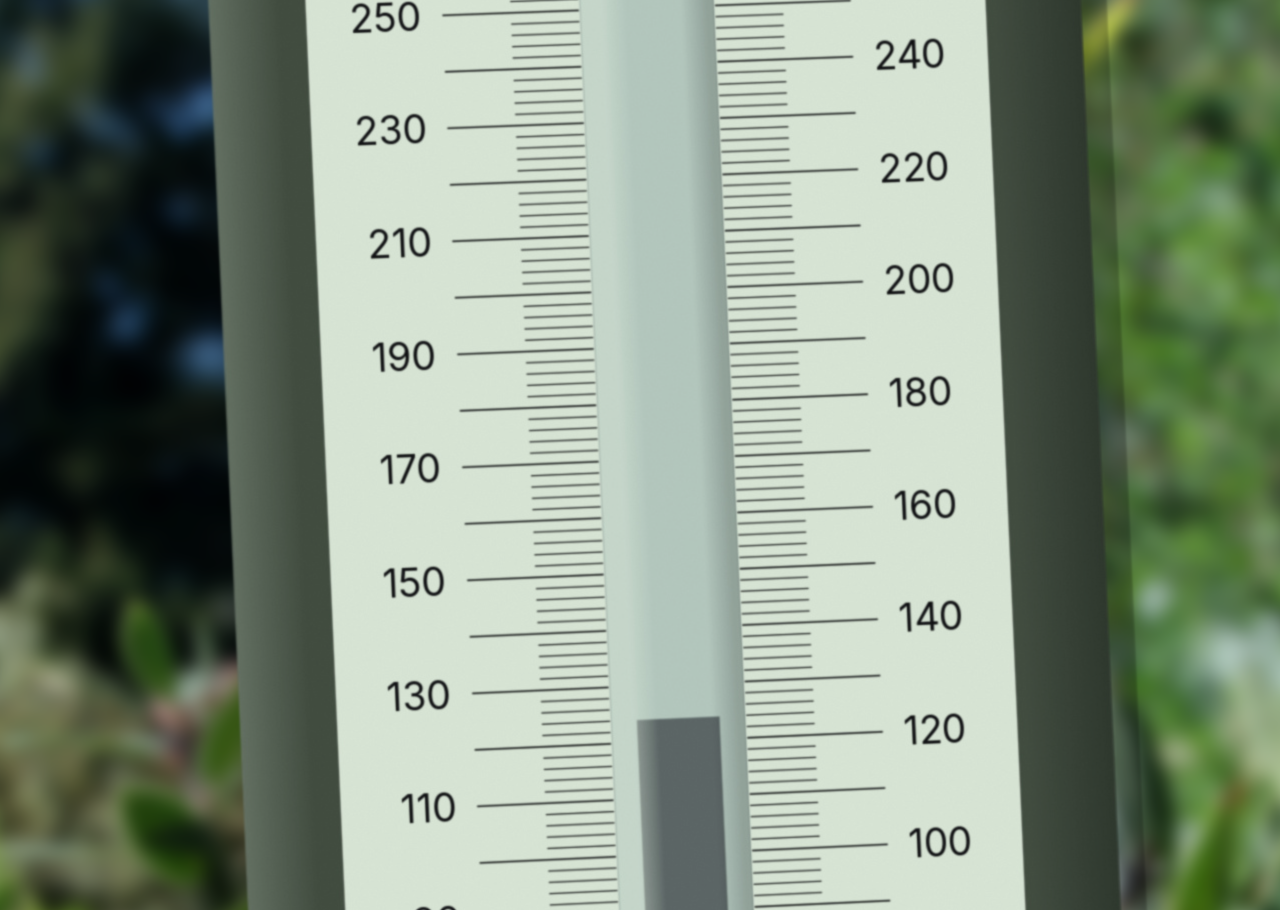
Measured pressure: mmHg 124
